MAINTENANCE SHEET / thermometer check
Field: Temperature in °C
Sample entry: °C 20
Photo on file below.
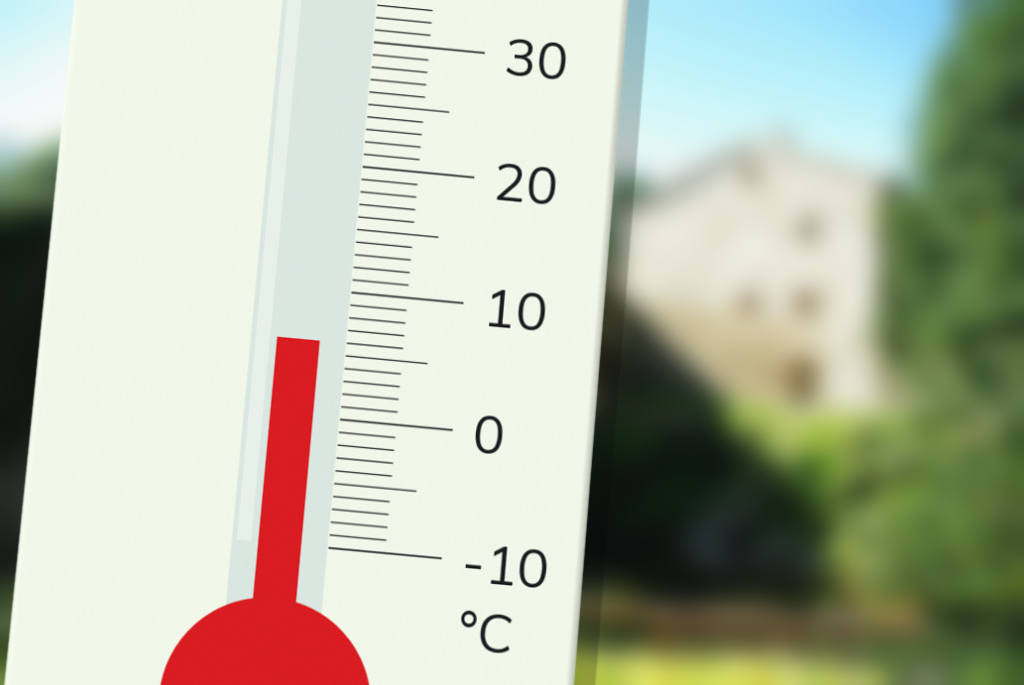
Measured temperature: °C 6
